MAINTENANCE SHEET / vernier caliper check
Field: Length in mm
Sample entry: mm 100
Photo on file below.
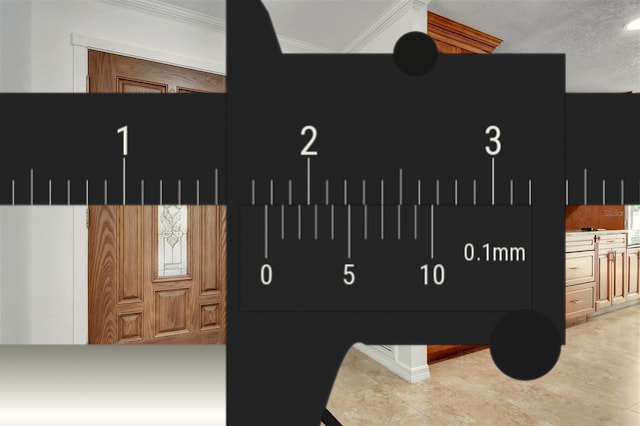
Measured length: mm 17.7
